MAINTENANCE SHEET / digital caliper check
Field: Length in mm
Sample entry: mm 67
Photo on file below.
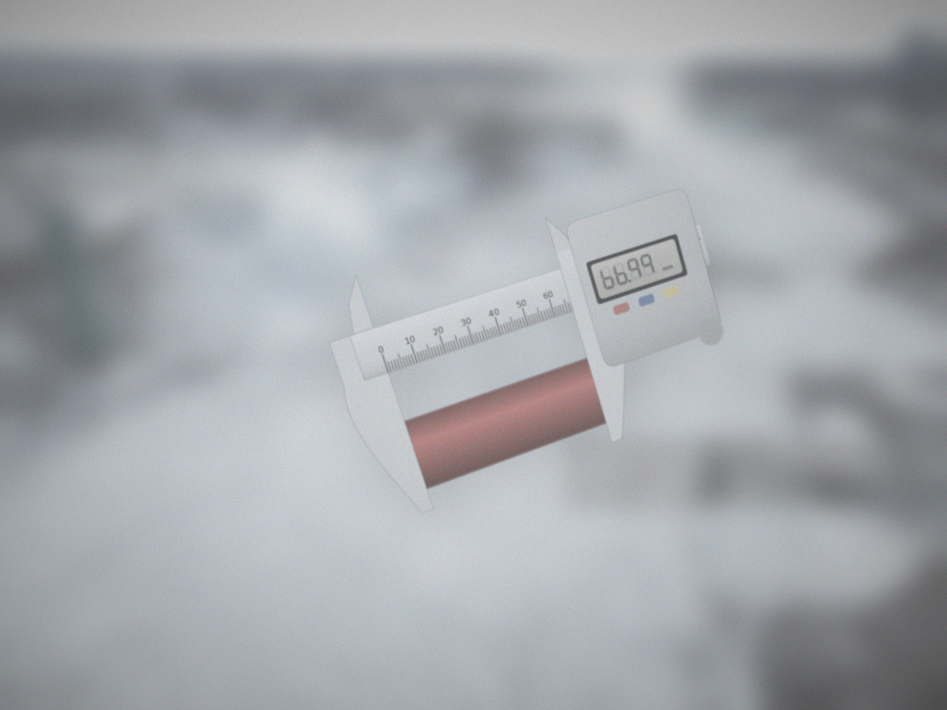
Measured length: mm 66.99
